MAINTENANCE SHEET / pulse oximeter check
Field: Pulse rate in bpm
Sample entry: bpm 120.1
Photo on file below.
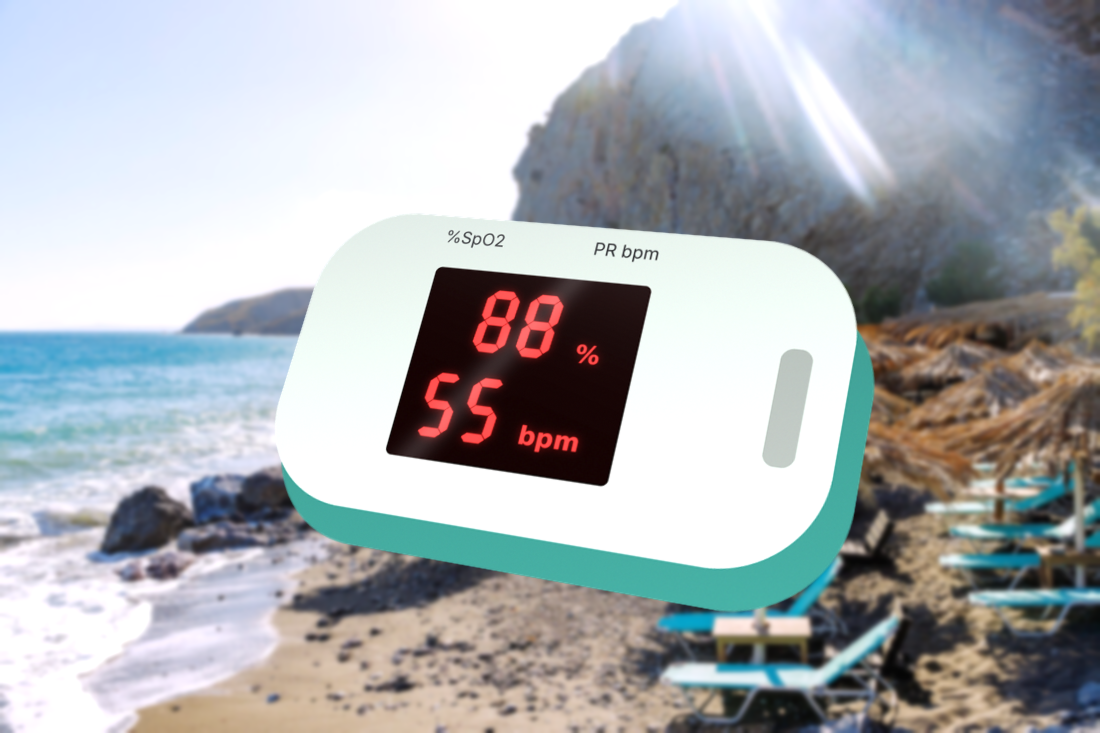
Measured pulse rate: bpm 55
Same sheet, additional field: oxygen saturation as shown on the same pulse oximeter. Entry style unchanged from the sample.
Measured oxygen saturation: % 88
